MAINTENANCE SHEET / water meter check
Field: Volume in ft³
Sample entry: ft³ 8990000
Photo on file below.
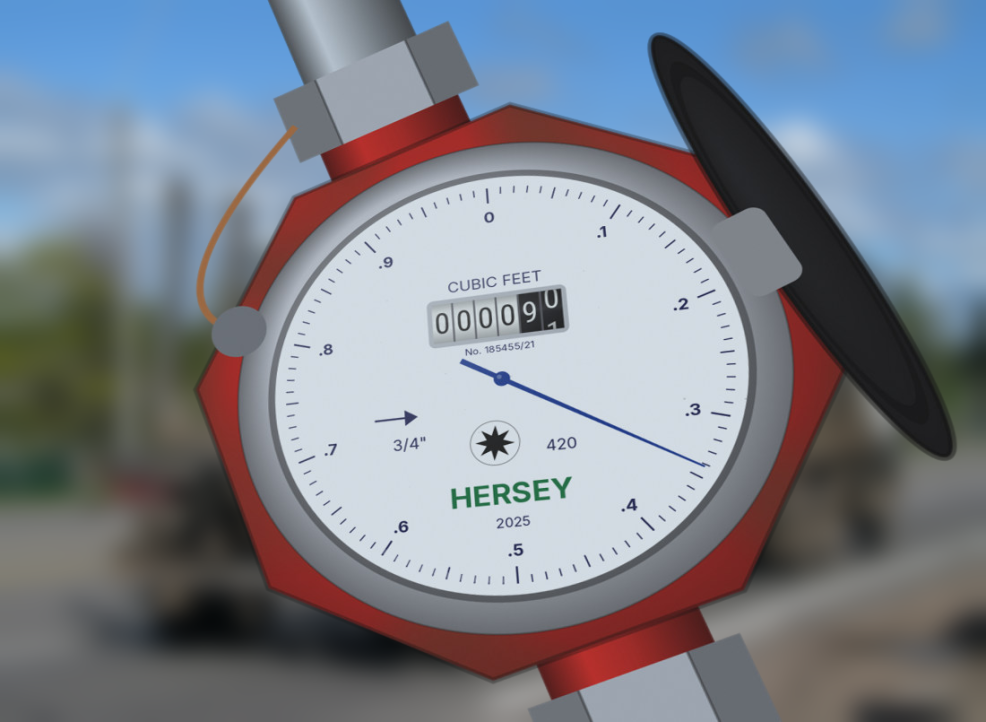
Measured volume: ft³ 90.34
